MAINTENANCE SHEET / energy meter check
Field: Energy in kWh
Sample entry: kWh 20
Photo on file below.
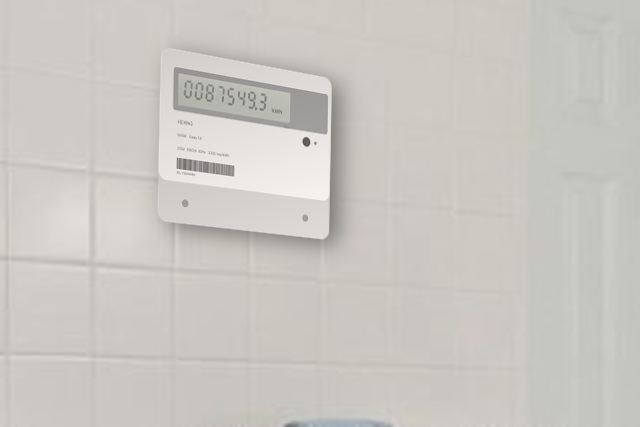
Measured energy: kWh 87549.3
